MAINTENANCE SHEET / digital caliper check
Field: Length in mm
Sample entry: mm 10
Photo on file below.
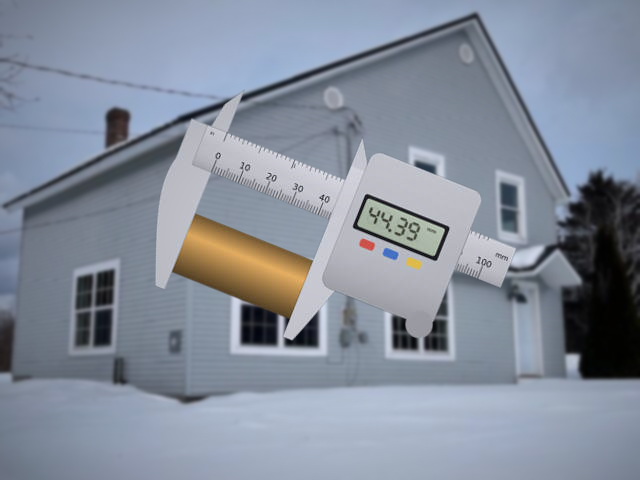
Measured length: mm 44.39
